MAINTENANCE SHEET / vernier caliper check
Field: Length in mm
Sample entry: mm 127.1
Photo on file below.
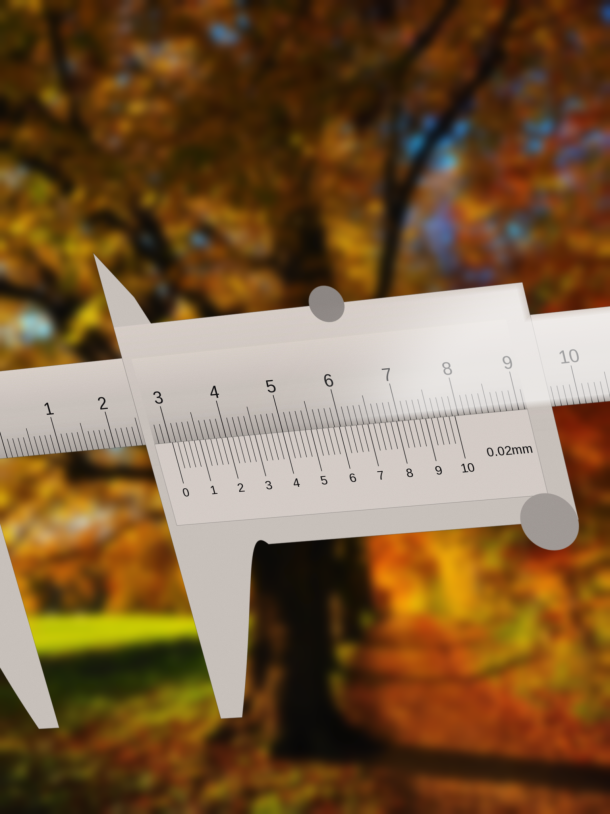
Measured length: mm 30.4
